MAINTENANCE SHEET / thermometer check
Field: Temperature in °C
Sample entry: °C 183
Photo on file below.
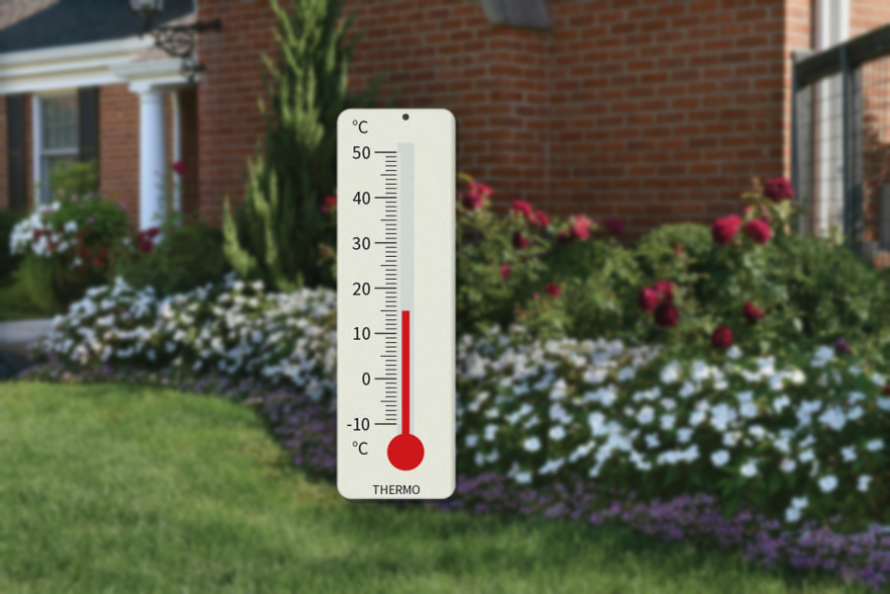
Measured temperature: °C 15
